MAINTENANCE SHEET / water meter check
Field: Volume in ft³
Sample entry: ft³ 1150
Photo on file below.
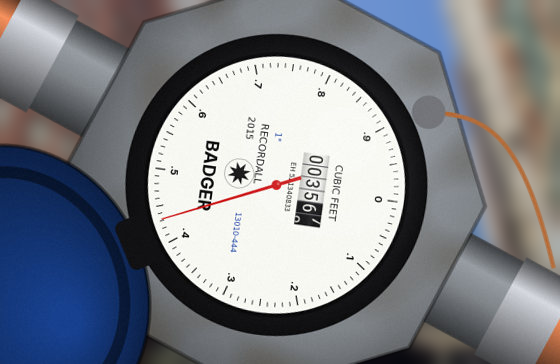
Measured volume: ft³ 3567.43
